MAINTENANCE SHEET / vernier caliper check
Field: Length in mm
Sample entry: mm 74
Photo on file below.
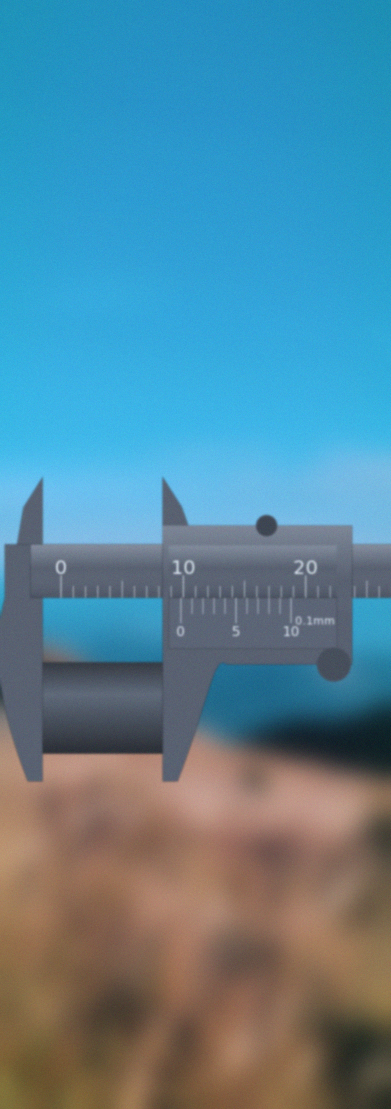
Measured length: mm 9.8
